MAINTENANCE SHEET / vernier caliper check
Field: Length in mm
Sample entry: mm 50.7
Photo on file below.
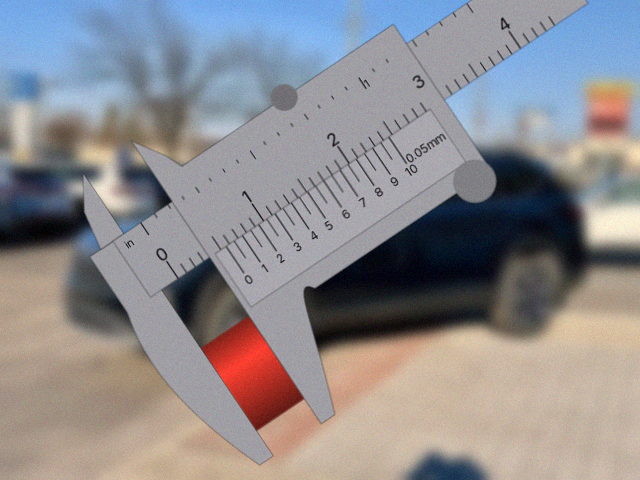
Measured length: mm 5.6
